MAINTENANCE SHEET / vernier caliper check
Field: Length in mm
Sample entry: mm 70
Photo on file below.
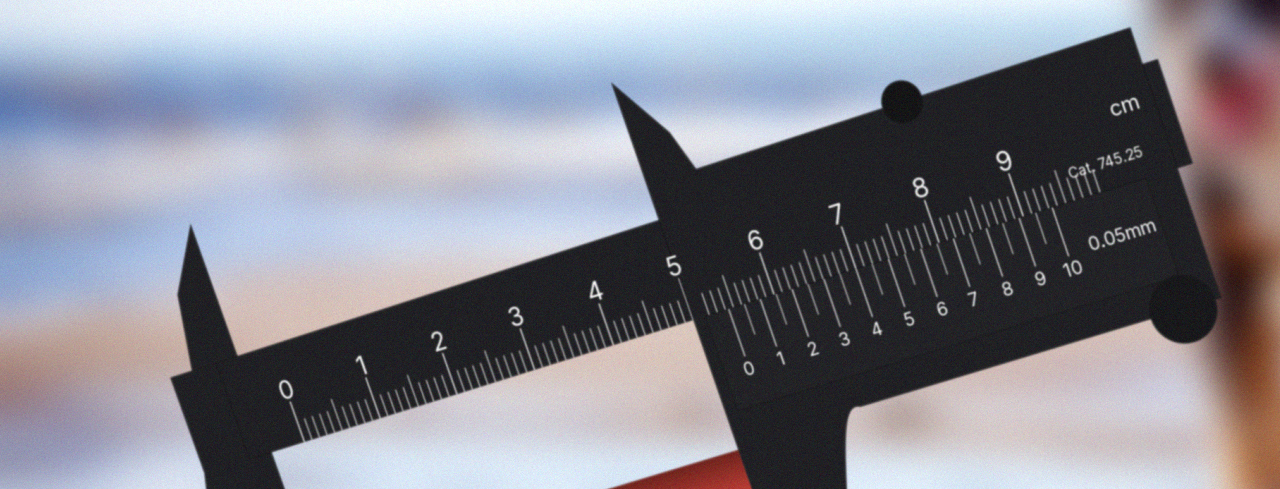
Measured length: mm 54.4
